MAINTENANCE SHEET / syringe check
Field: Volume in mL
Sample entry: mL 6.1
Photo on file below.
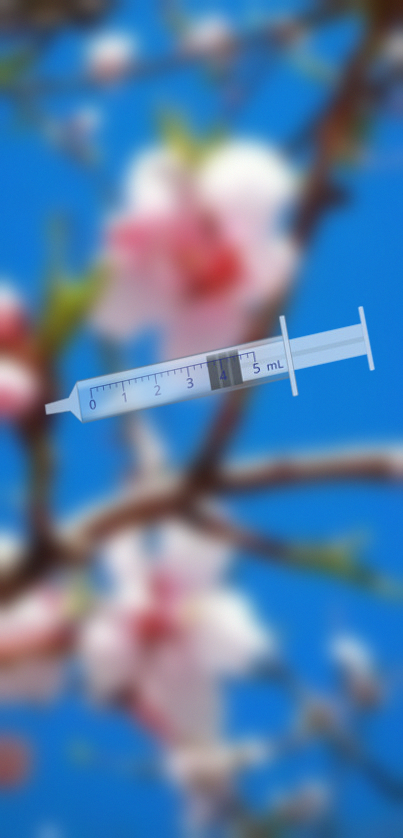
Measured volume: mL 3.6
